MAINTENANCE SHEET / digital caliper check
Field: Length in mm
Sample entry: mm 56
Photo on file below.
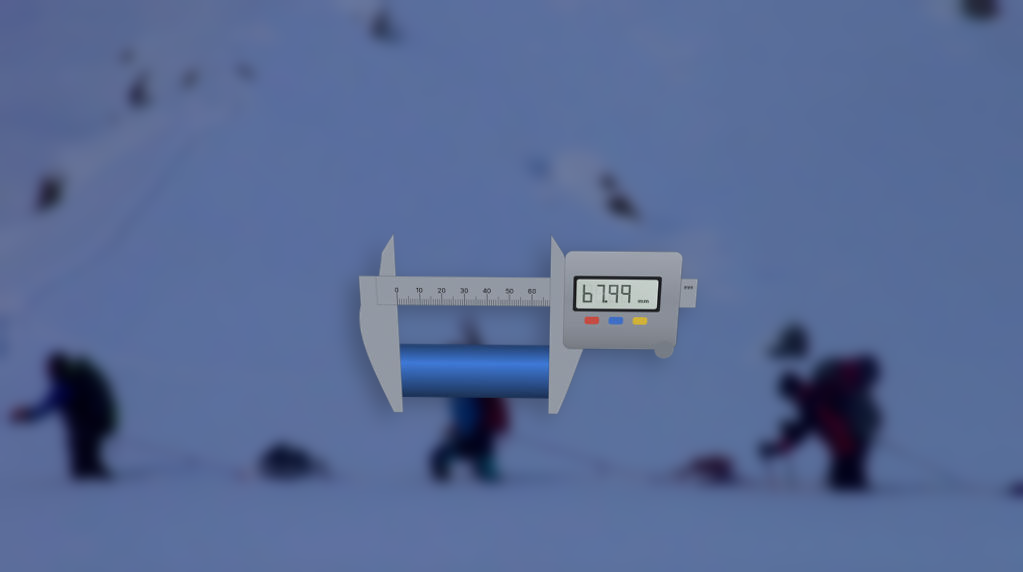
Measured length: mm 67.99
